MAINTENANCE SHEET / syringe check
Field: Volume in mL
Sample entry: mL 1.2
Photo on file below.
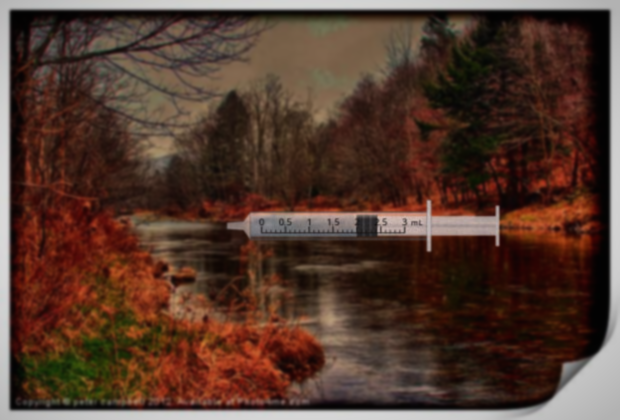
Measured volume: mL 2
